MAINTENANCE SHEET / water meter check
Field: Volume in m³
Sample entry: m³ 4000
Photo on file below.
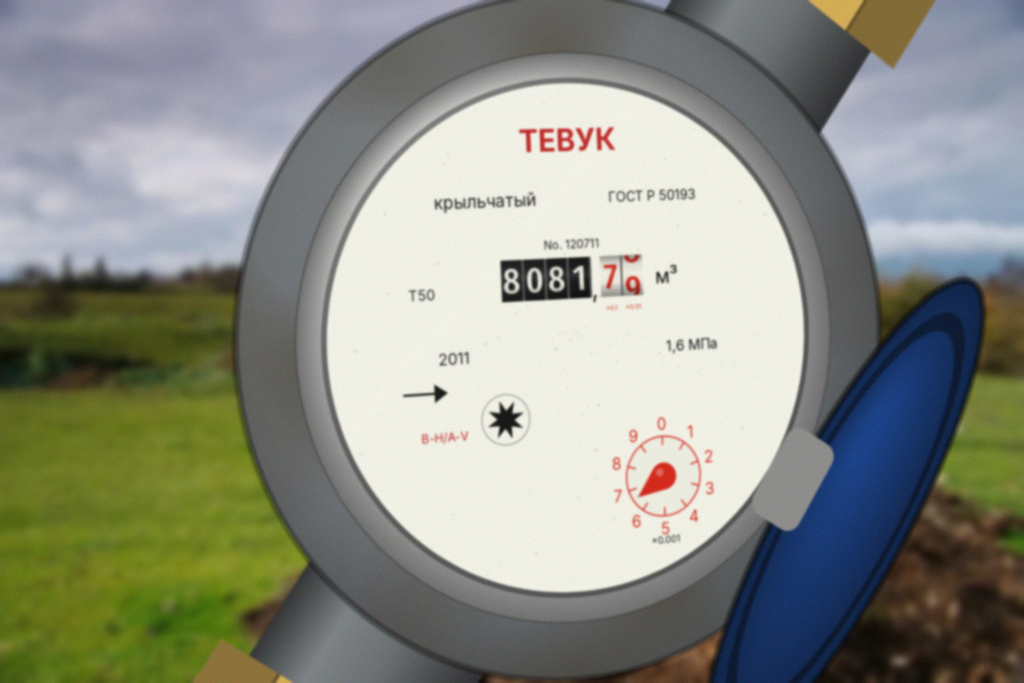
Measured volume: m³ 8081.786
